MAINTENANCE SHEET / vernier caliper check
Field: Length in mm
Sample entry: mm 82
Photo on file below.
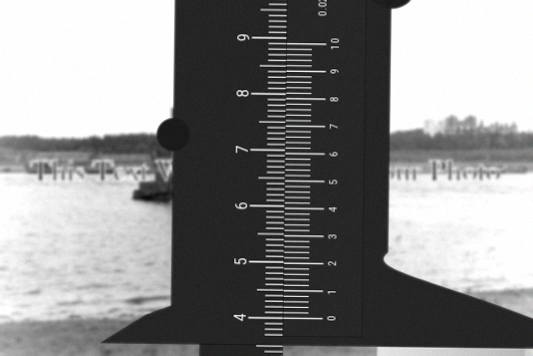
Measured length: mm 40.0
